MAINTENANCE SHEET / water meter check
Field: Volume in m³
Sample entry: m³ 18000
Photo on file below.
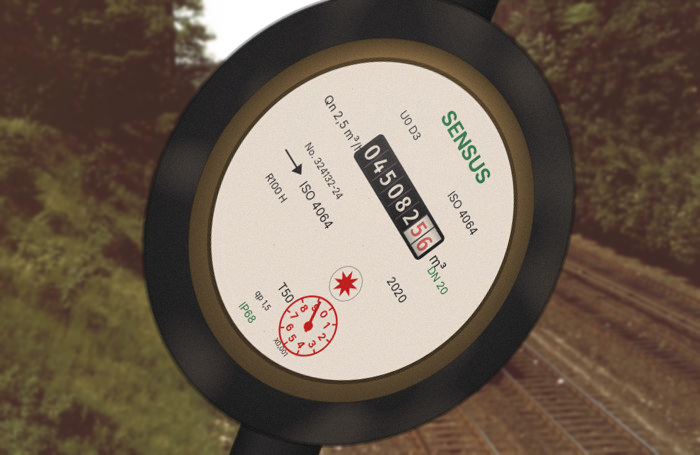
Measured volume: m³ 45082.559
